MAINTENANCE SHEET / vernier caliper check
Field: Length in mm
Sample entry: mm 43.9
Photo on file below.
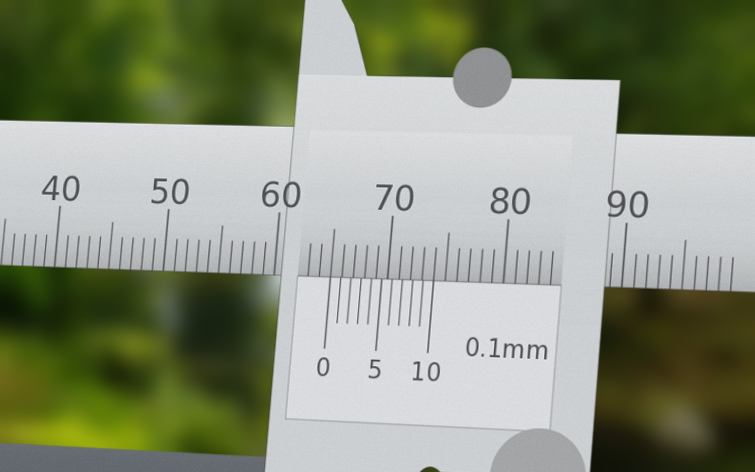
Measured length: mm 65.0
